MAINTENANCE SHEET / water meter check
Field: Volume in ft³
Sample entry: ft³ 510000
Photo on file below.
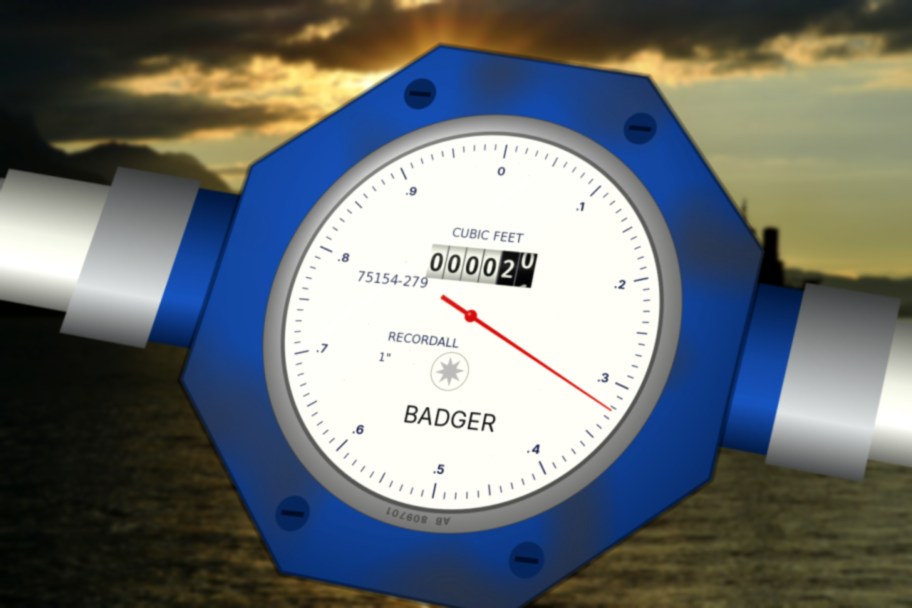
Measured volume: ft³ 20.32
